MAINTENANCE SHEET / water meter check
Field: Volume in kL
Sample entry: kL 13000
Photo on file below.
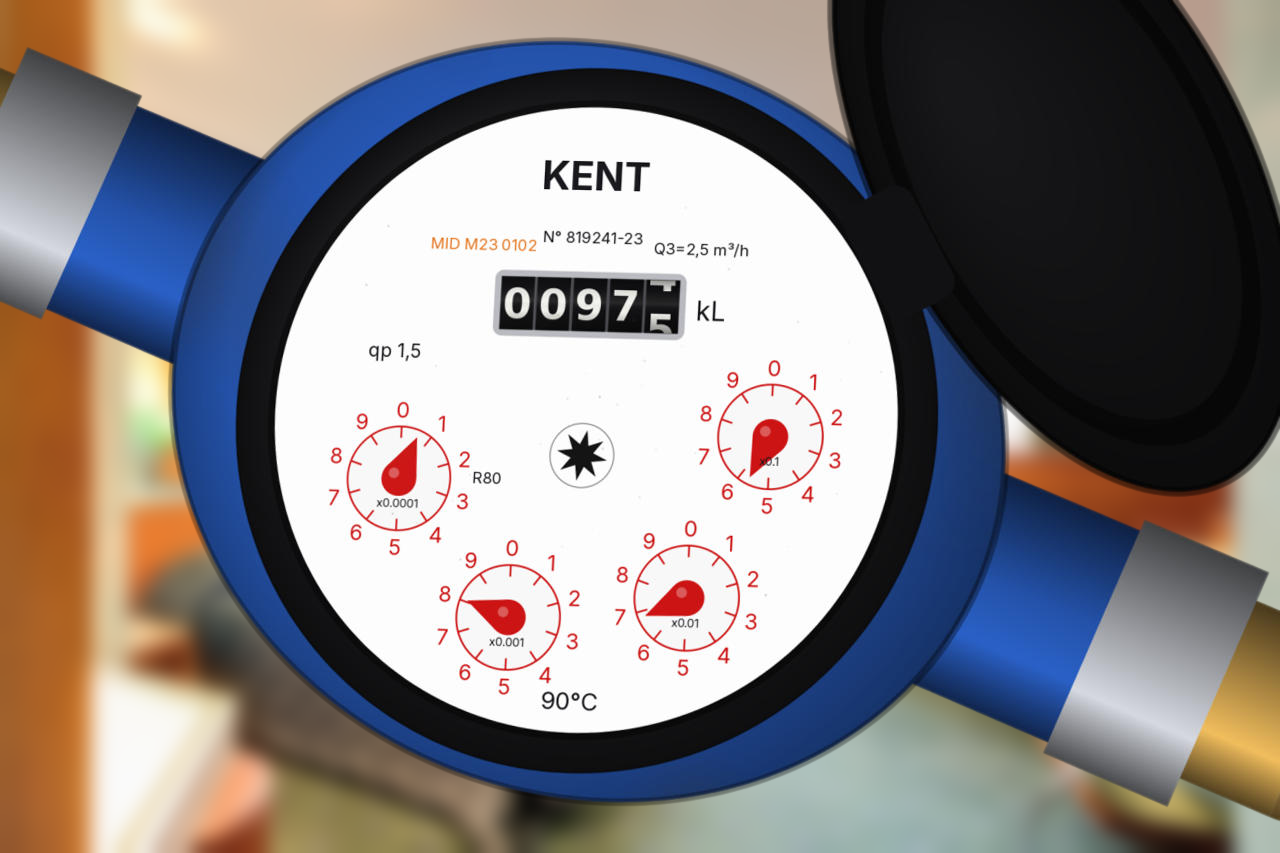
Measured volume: kL 974.5680
